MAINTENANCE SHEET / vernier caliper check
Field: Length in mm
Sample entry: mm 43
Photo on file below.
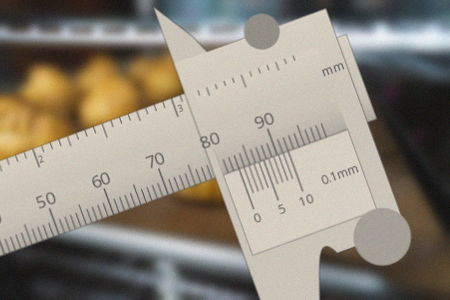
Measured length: mm 83.0
